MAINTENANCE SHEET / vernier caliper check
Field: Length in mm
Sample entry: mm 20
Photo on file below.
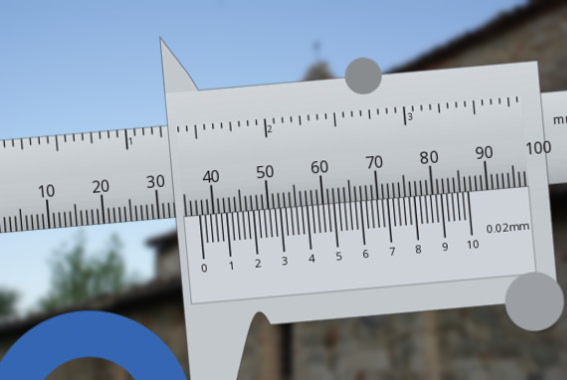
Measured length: mm 37.5
